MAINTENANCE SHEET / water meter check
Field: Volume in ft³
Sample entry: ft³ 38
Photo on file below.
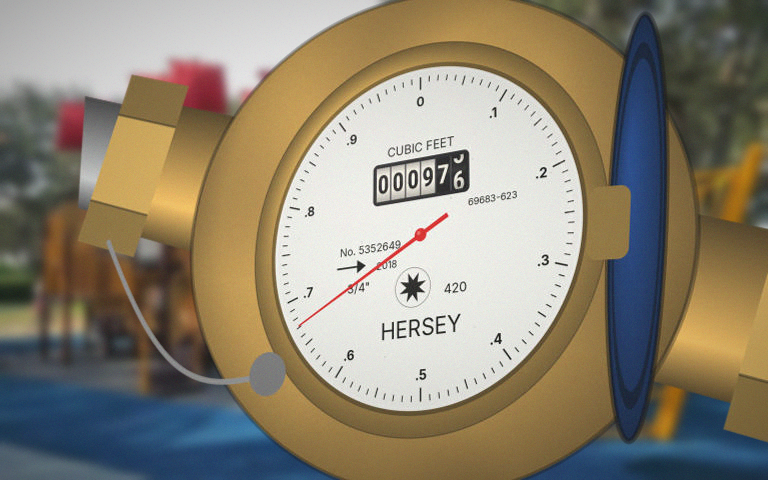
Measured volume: ft³ 975.67
